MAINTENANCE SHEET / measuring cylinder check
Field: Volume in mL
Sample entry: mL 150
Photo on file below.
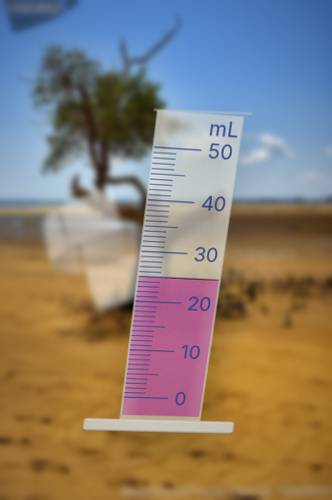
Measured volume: mL 25
